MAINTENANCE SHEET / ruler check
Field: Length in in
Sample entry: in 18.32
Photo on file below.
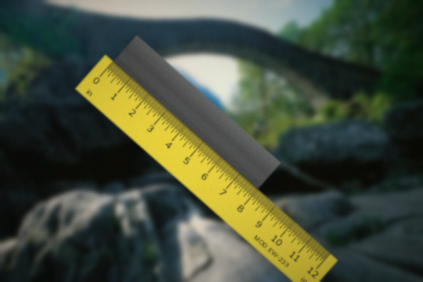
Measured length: in 8
